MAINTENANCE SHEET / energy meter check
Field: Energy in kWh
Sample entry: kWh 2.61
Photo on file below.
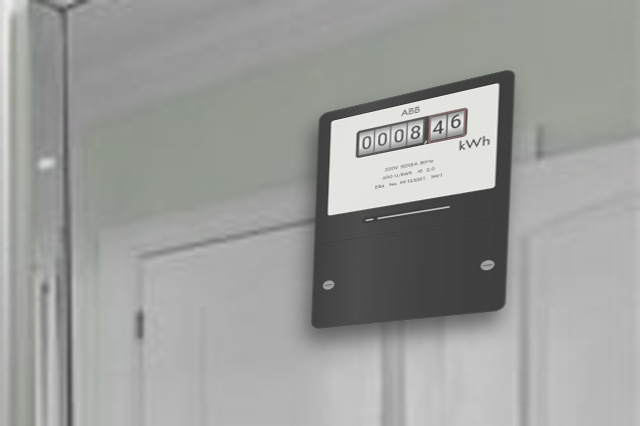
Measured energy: kWh 8.46
